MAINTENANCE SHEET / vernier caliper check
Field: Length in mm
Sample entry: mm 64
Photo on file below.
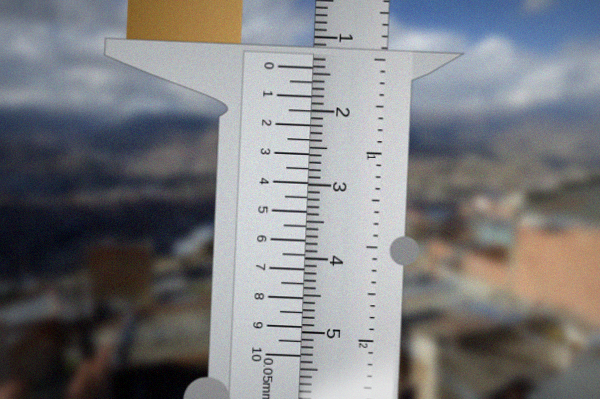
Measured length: mm 14.2
